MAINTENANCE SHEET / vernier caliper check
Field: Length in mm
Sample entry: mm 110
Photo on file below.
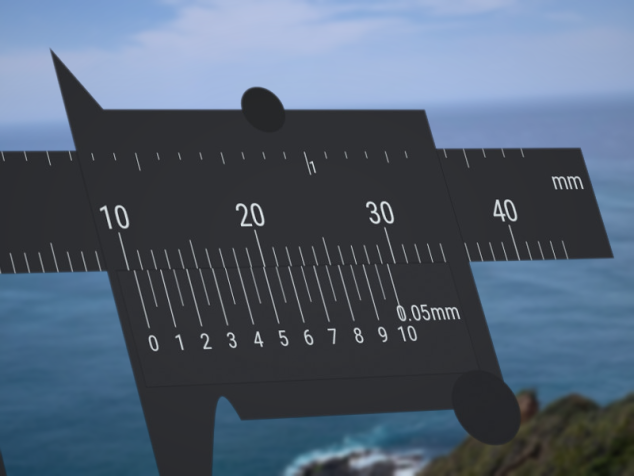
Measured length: mm 10.4
